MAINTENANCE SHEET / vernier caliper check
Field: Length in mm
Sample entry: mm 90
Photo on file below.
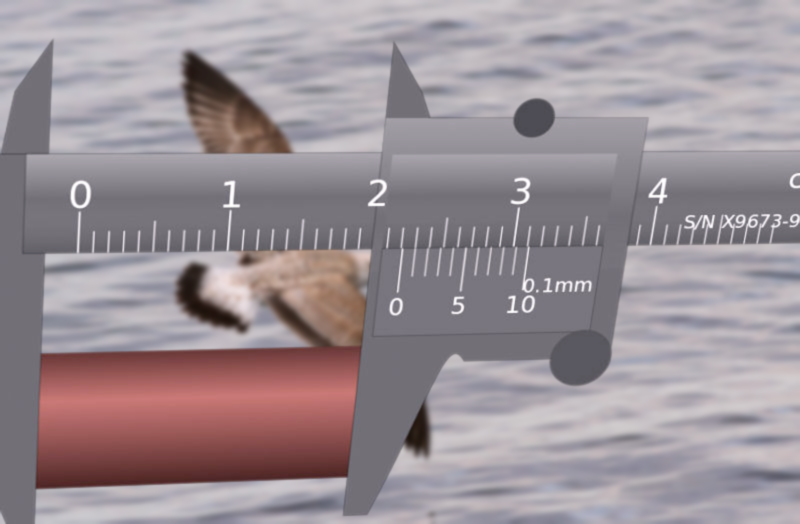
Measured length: mm 22.1
